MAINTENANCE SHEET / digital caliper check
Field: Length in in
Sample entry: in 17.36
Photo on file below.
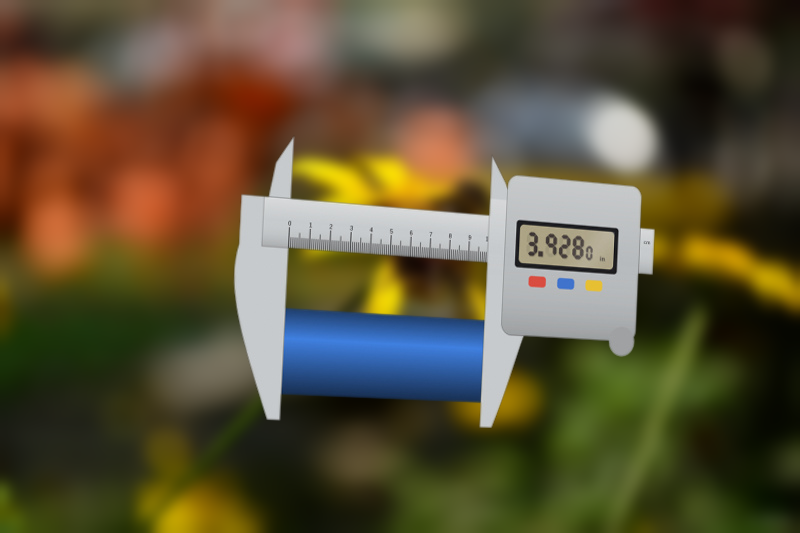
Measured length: in 3.9280
